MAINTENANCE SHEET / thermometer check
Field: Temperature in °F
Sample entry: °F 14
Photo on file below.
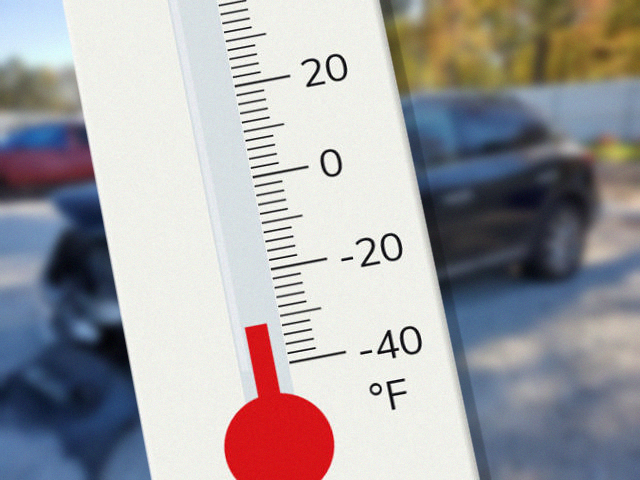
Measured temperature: °F -31
